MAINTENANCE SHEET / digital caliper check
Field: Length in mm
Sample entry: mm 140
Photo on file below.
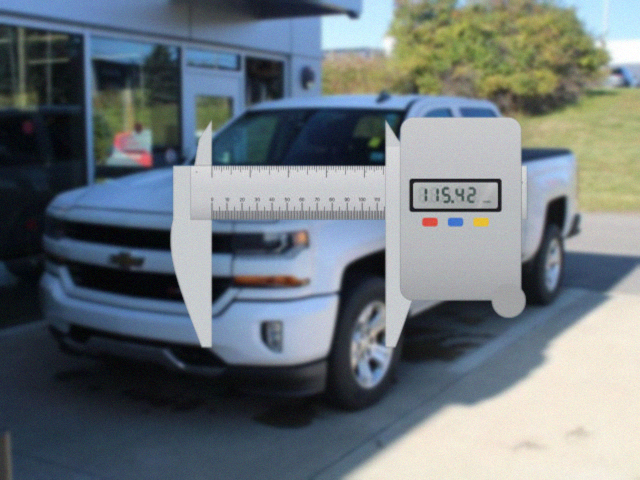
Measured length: mm 115.42
